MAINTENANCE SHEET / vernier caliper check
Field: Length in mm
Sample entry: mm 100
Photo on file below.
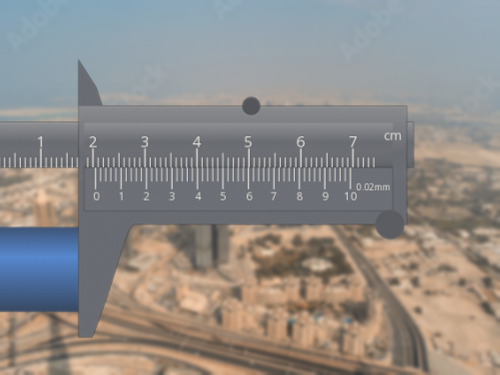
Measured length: mm 20.5
